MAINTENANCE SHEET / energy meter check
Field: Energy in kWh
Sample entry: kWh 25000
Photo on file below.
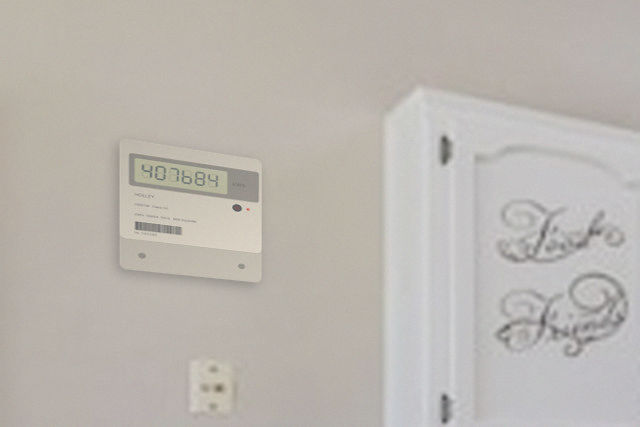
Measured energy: kWh 407684
